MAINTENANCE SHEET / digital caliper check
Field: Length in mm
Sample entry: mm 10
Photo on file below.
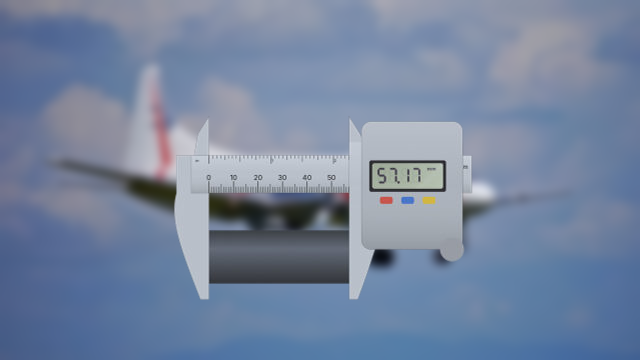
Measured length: mm 57.17
